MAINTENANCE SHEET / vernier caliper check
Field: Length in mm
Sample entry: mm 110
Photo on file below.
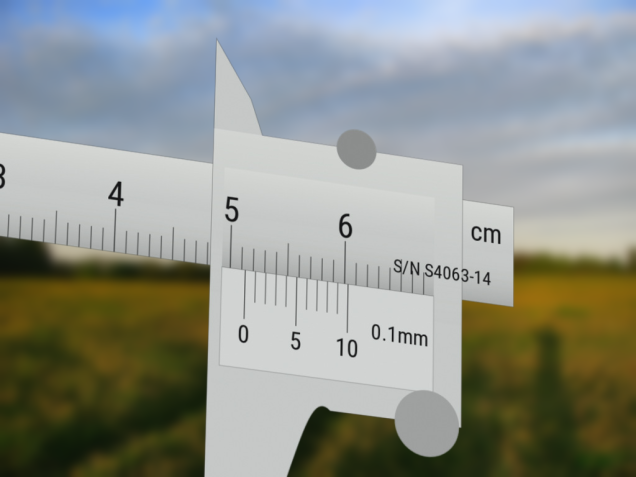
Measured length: mm 51.3
